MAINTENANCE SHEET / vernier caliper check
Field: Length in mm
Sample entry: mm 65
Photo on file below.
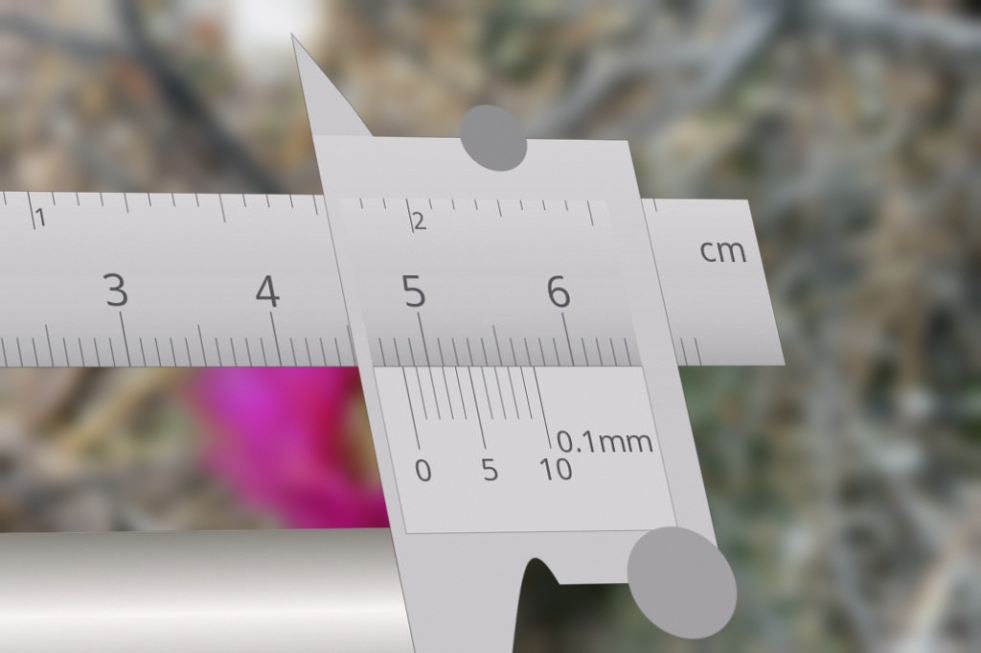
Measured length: mm 48.2
